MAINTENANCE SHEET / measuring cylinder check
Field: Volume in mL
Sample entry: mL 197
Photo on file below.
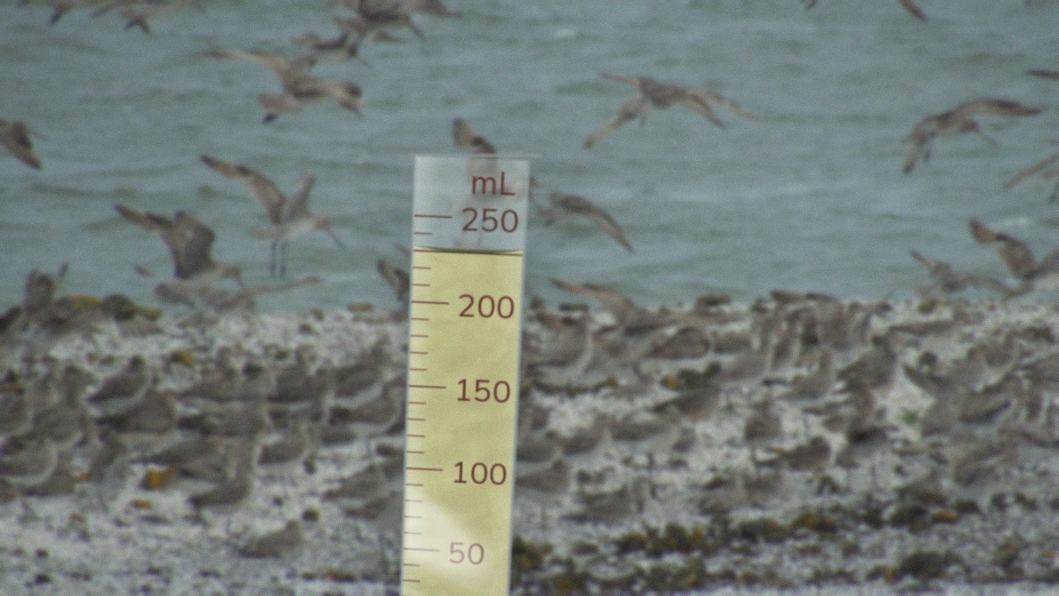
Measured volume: mL 230
